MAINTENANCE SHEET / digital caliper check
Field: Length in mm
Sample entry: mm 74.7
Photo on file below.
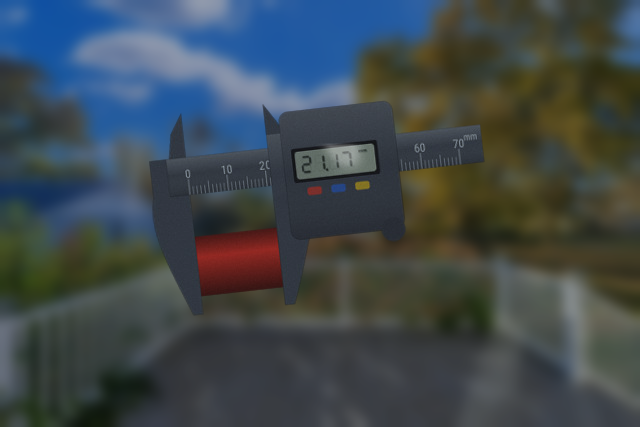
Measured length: mm 21.17
